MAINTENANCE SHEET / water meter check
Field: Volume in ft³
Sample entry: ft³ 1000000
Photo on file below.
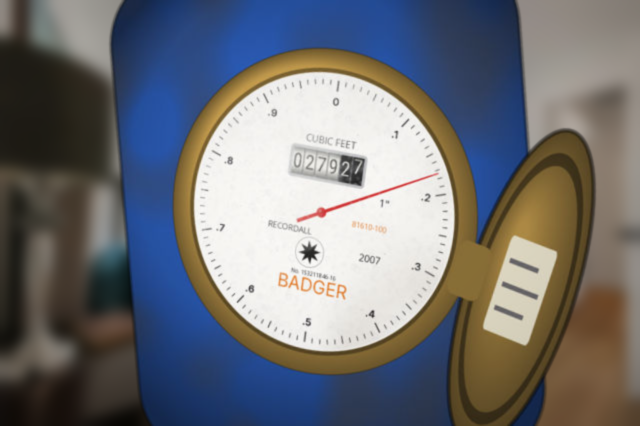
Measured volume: ft³ 27927.17
